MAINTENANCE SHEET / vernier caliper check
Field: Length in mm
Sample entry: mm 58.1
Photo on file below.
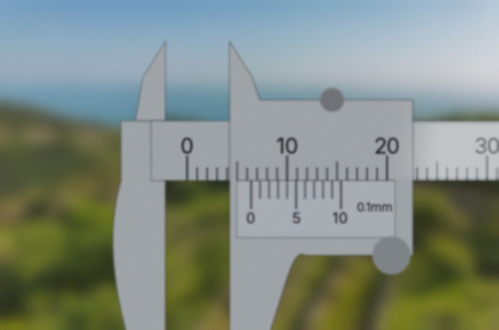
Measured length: mm 6.4
